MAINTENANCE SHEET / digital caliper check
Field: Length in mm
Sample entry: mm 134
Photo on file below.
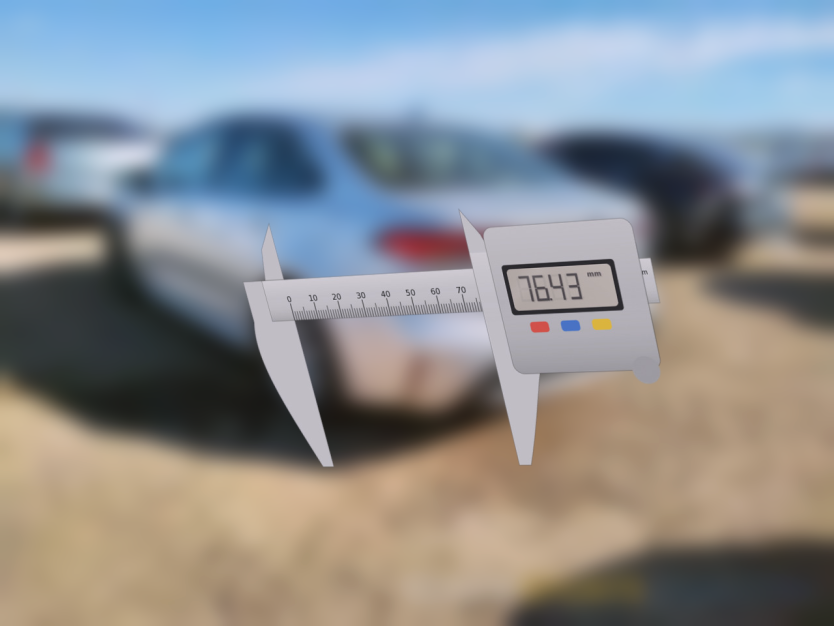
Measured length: mm 76.43
